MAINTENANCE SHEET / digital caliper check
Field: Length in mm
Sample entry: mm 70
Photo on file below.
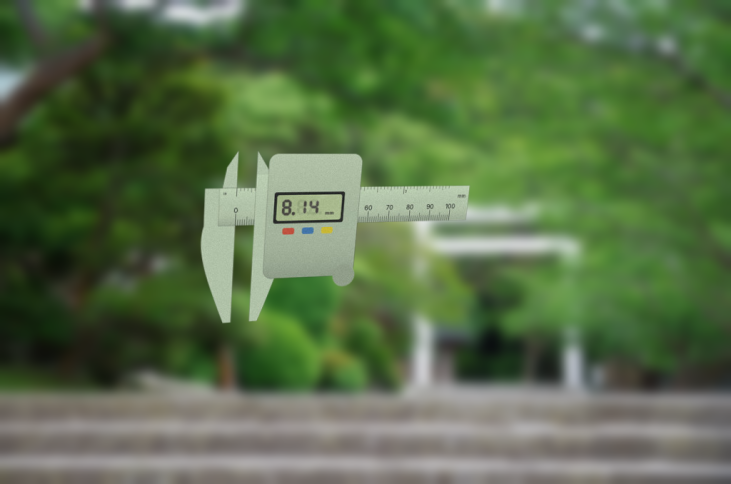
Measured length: mm 8.14
